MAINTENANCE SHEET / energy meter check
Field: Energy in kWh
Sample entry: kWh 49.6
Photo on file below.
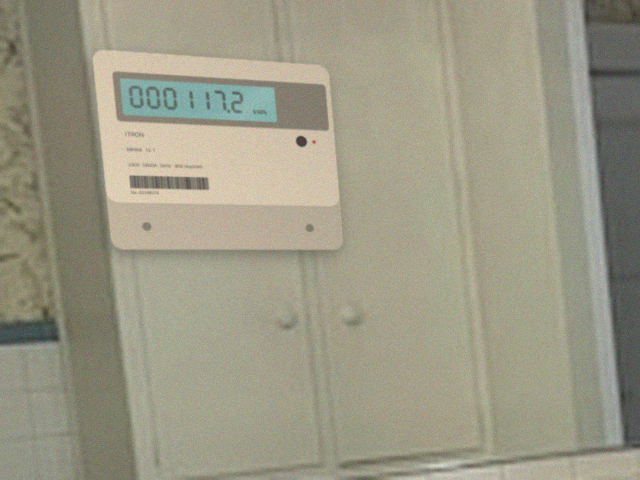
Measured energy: kWh 117.2
